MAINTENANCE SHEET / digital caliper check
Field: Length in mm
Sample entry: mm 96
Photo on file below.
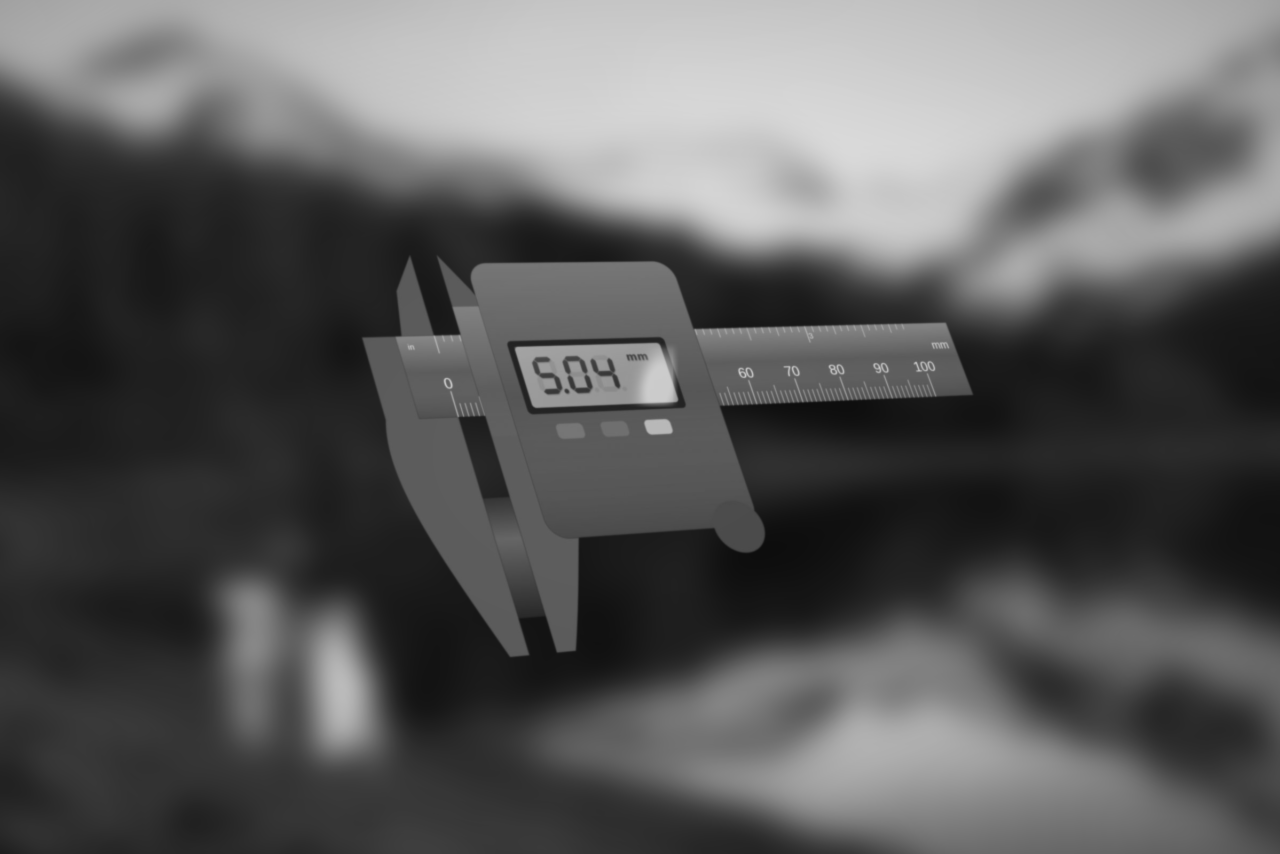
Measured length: mm 5.04
